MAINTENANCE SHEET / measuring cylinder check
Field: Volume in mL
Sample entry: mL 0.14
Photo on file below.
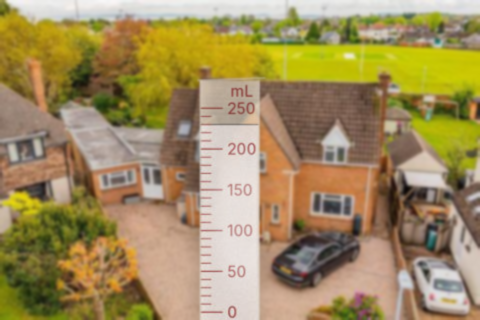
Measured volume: mL 230
